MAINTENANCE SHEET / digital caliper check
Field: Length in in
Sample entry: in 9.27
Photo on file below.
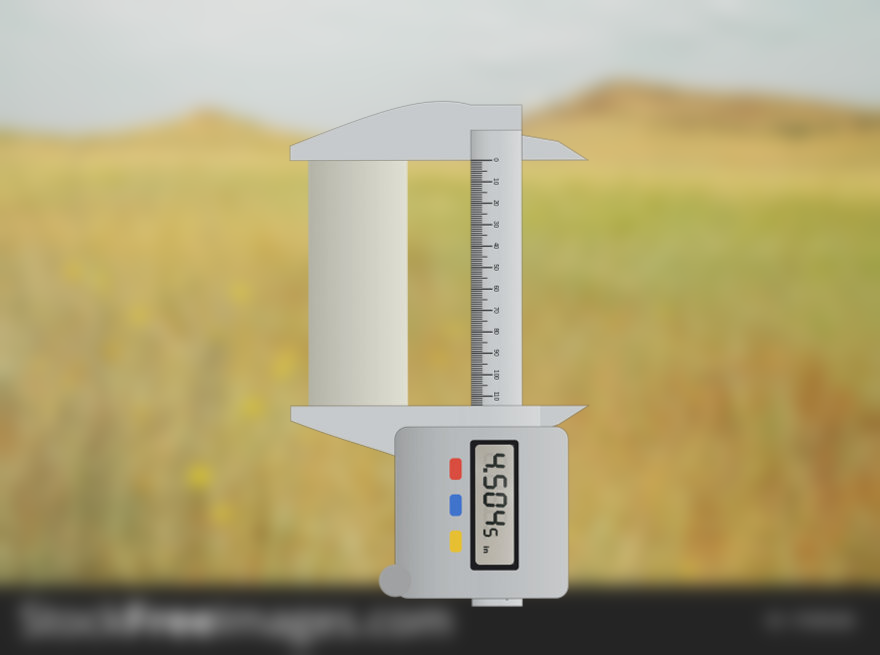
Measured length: in 4.5045
